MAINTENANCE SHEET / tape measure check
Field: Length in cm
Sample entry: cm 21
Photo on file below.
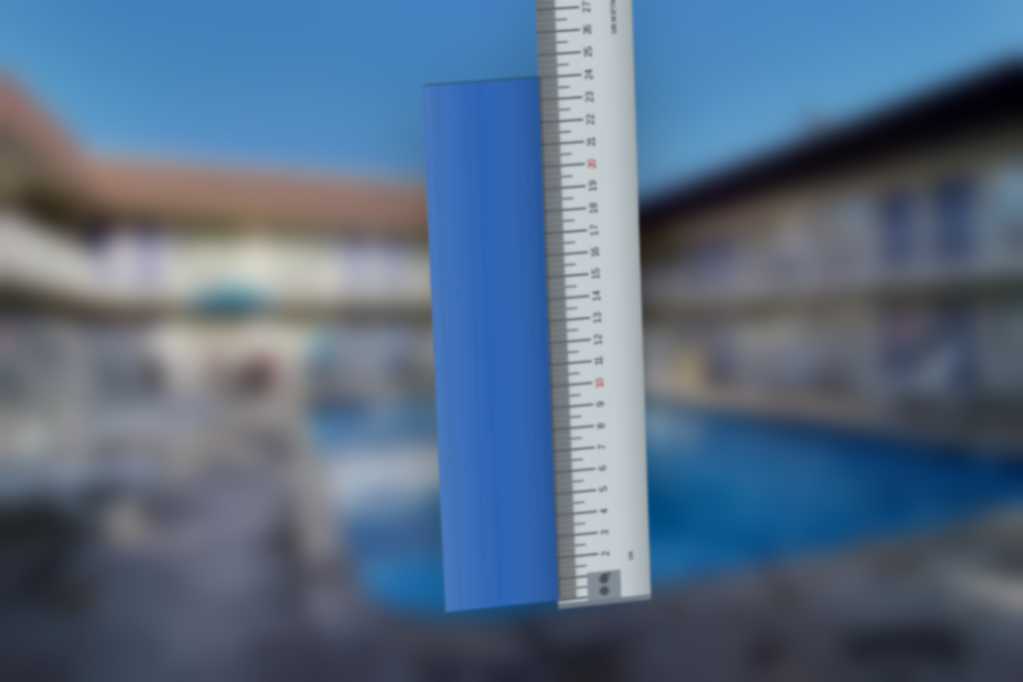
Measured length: cm 24
